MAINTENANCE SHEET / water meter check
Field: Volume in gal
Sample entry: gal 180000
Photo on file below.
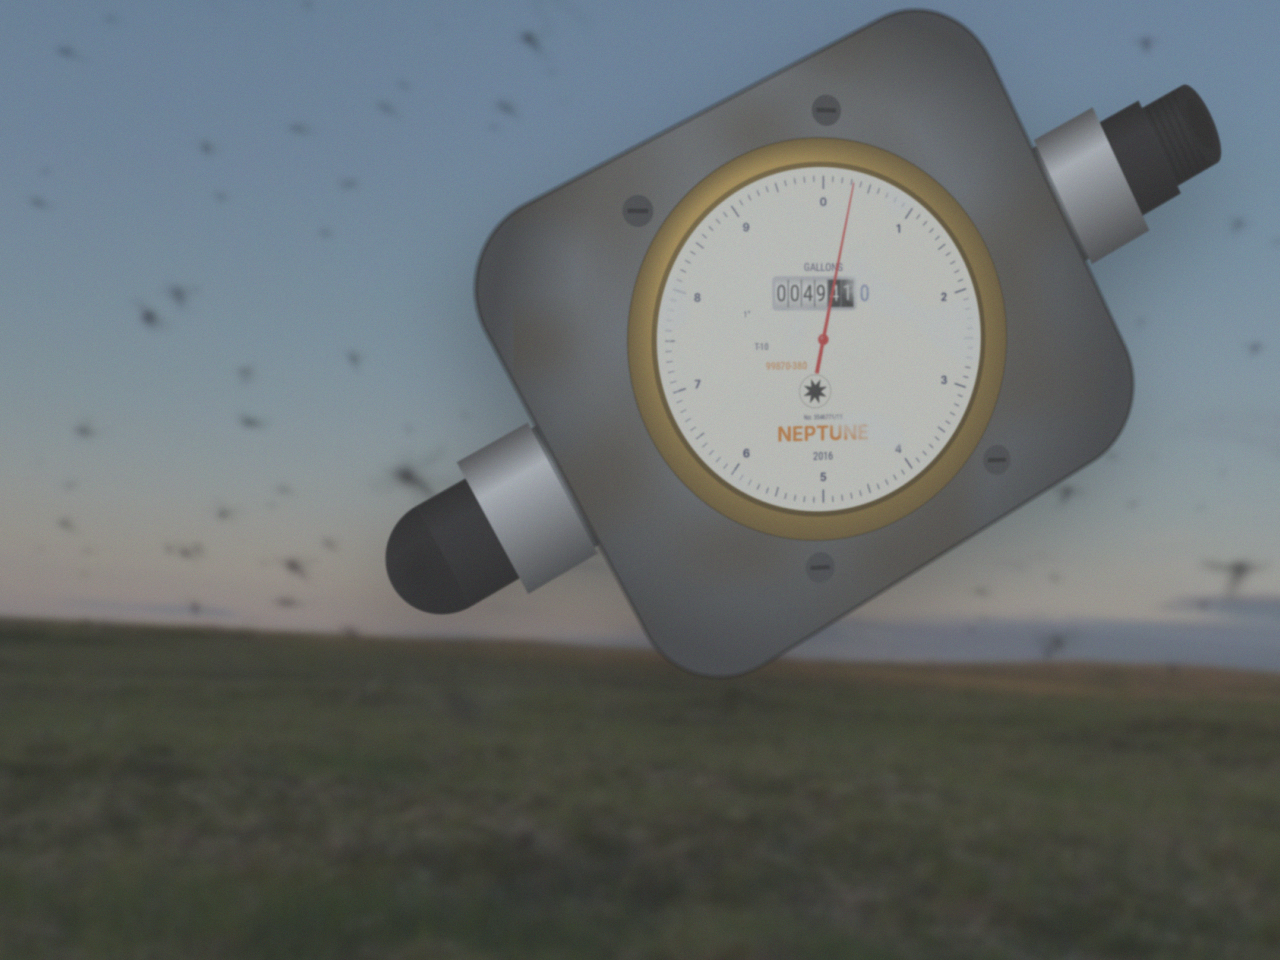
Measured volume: gal 49410.3
